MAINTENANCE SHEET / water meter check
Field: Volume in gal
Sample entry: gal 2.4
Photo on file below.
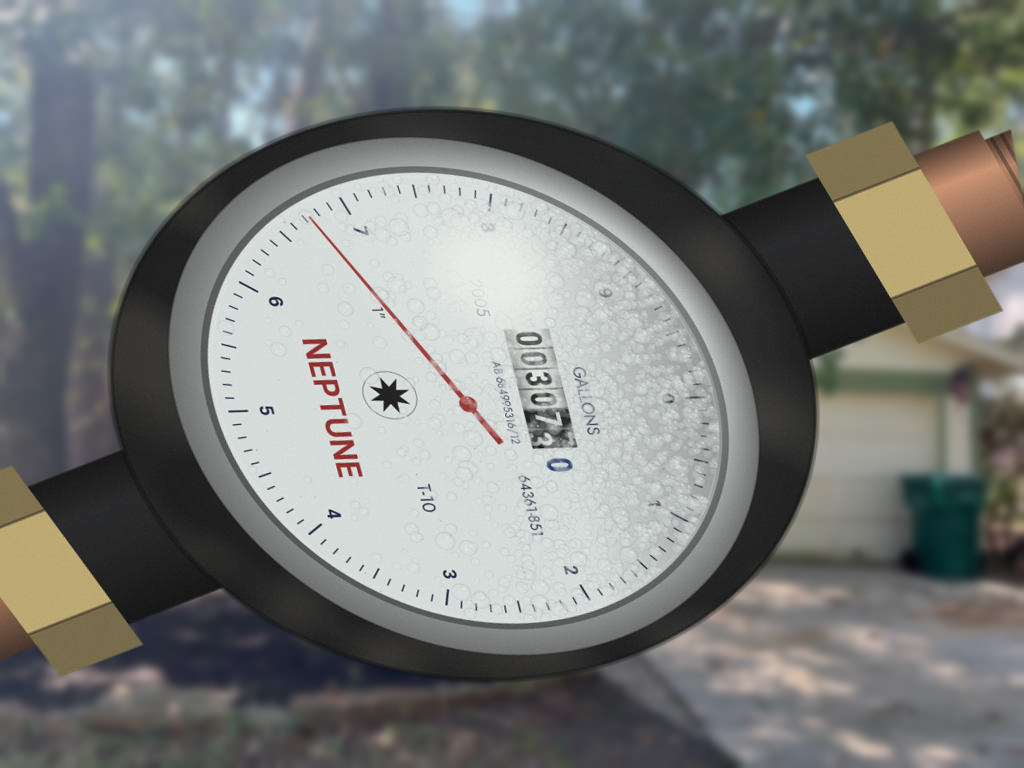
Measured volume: gal 30726.7
